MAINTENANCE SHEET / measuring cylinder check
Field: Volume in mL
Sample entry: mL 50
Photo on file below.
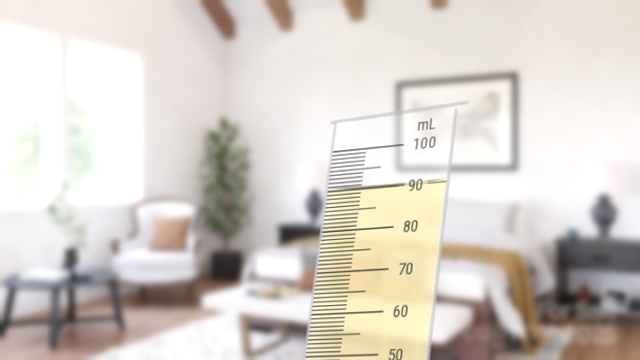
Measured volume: mL 90
